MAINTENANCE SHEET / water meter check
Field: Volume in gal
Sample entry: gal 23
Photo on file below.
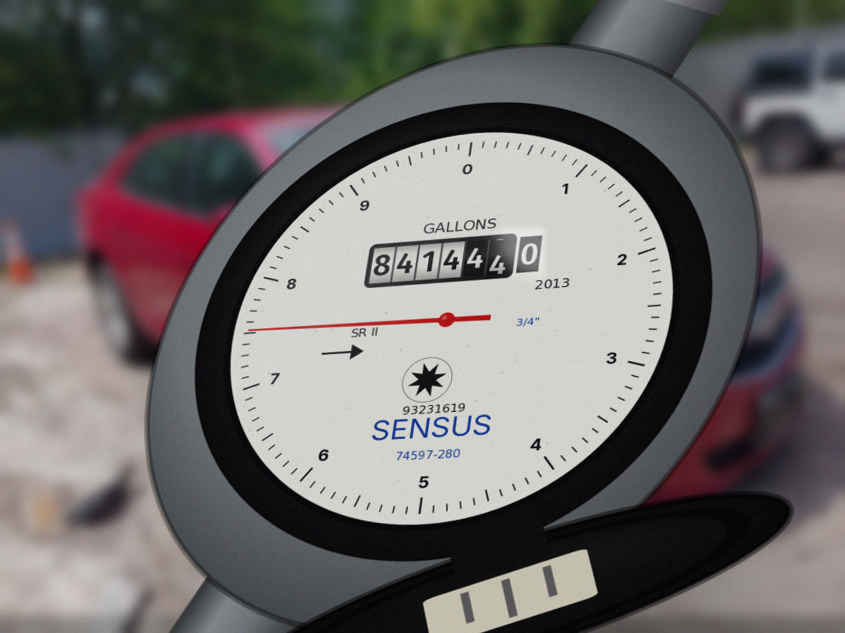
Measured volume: gal 8414437.5
